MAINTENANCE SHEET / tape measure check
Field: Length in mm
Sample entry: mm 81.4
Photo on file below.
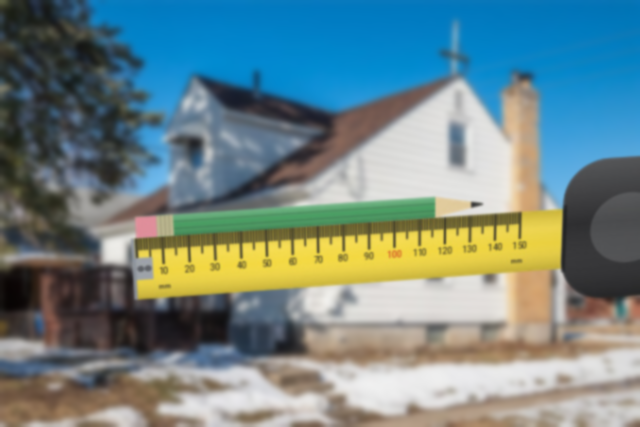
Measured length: mm 135
